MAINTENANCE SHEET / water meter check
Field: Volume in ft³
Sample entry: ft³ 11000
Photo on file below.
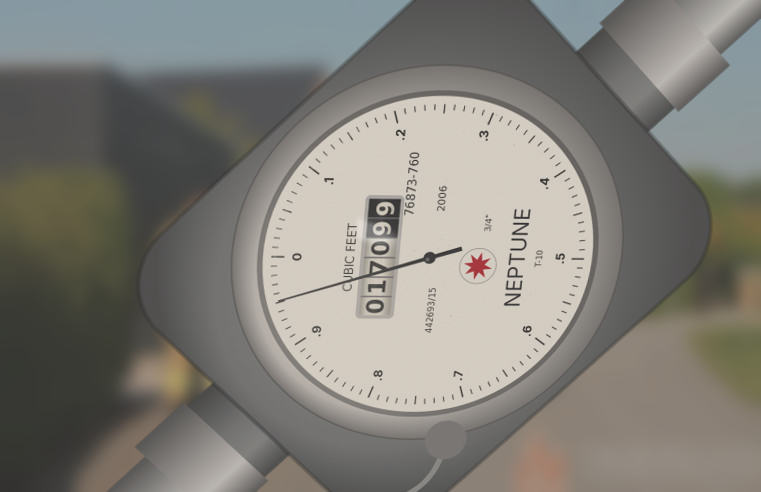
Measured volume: ft³ 17098.95
